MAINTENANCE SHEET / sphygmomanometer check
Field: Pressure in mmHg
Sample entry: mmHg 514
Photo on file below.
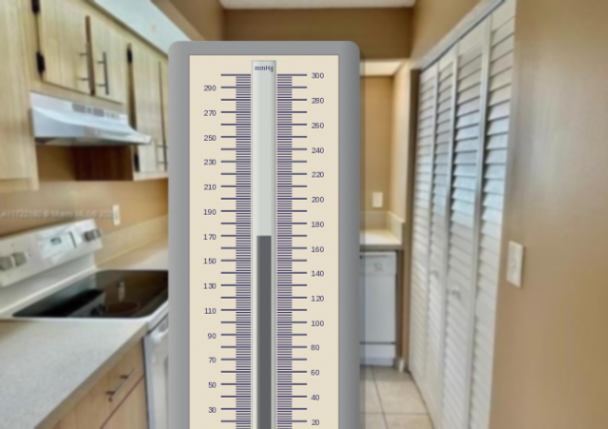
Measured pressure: mmHg 170
